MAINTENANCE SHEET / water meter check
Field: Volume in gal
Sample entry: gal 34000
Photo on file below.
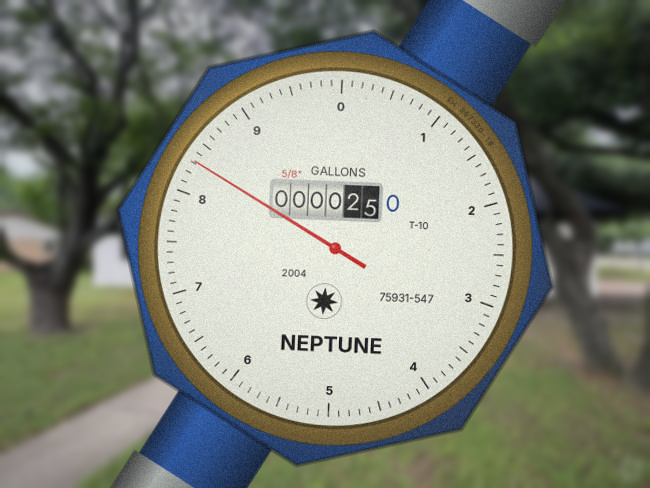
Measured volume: gal 248.3
